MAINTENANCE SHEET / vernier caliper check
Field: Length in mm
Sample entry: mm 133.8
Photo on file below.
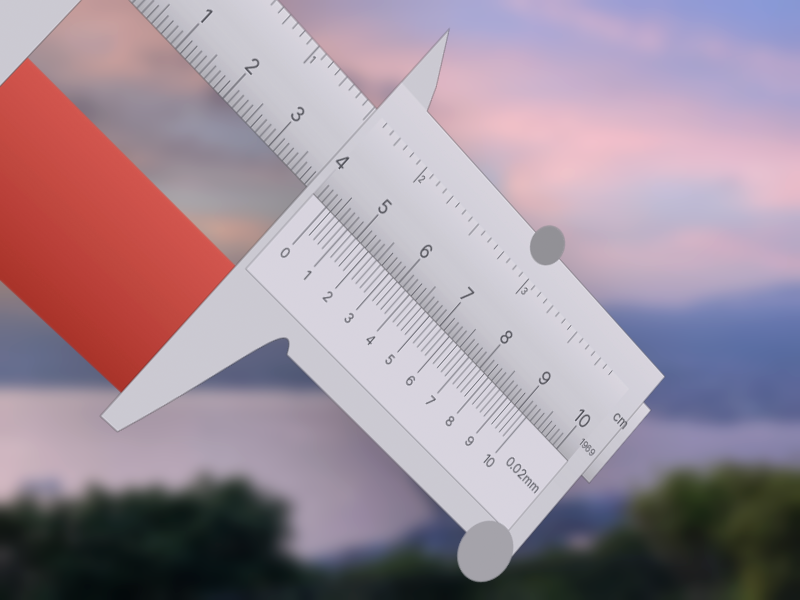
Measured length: mm 43.0
